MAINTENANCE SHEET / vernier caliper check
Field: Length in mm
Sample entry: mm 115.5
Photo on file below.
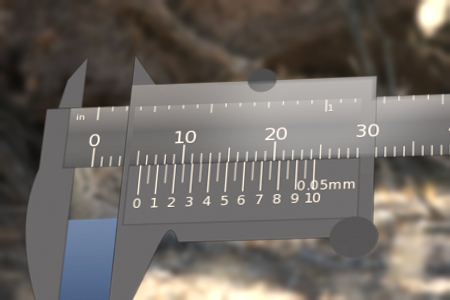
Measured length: mm 5.4
